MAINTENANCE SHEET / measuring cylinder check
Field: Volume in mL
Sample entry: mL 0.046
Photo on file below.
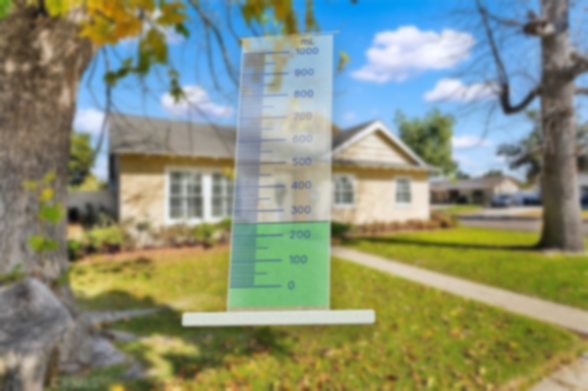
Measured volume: mL 250
